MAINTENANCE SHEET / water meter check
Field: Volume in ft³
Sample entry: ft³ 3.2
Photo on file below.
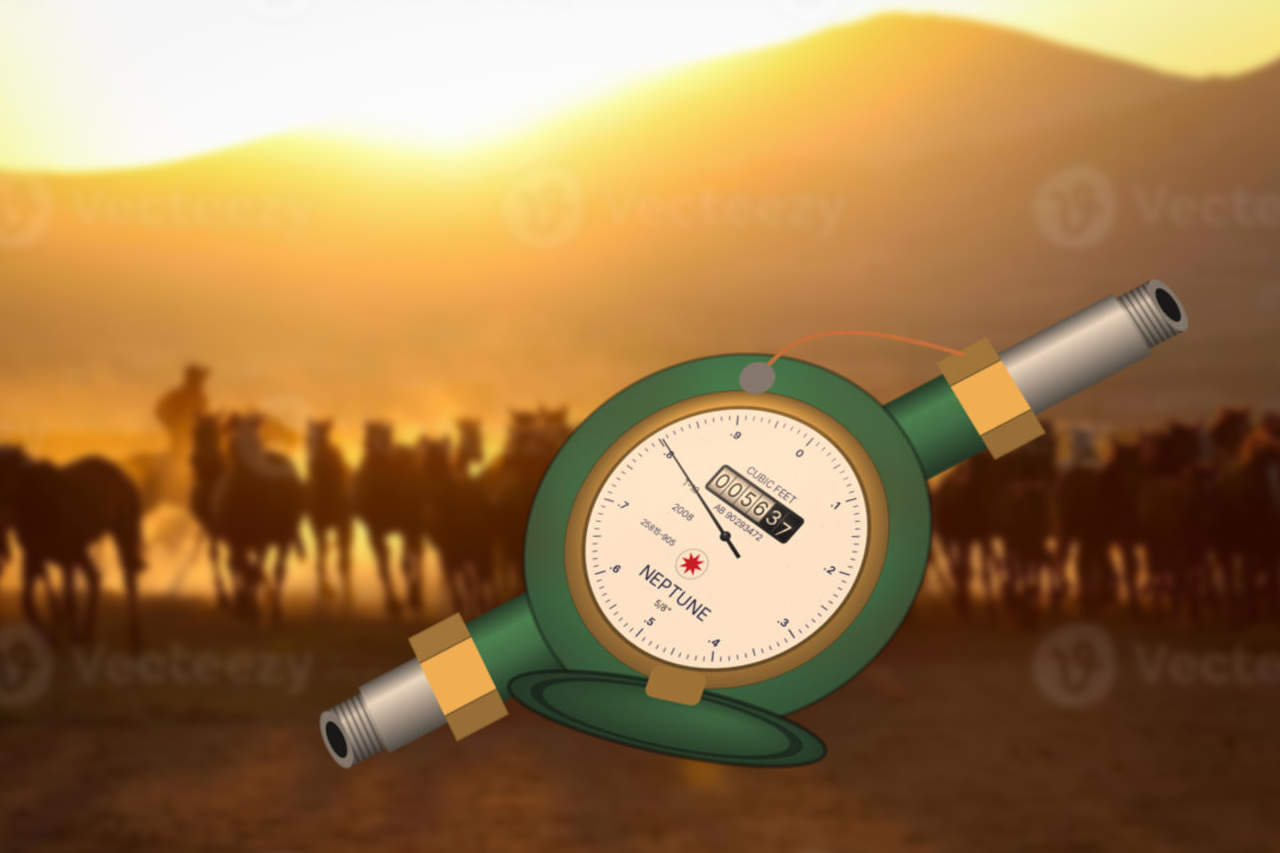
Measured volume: ft³ 5636.80
